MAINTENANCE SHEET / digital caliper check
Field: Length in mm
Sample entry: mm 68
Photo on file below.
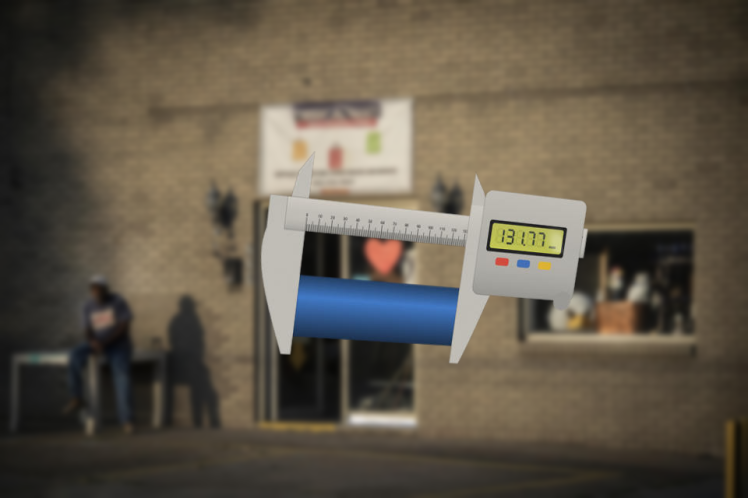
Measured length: mm 131.77
